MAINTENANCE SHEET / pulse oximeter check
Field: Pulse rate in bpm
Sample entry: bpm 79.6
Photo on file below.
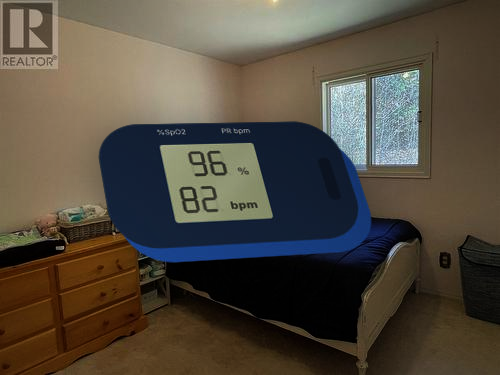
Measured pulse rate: bpm 82
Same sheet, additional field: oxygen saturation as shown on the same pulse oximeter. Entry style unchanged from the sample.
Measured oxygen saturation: % 96
